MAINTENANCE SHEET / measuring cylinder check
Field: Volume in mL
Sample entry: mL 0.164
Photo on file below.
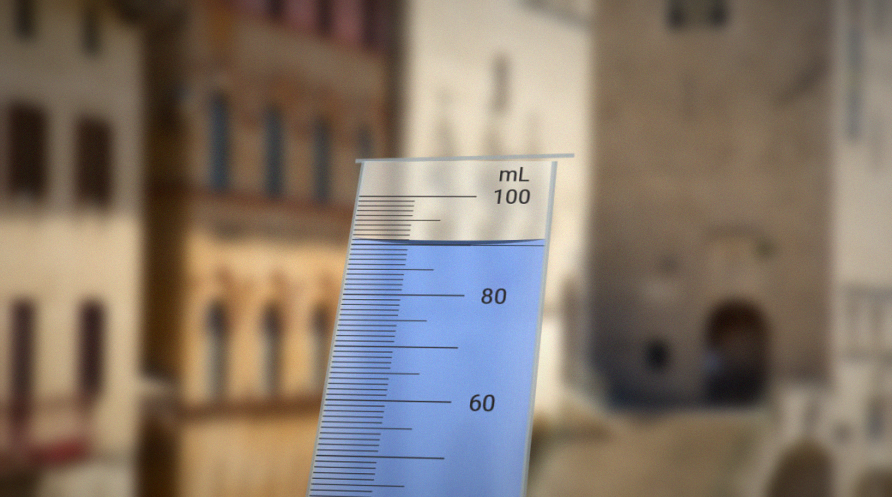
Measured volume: mL 90
